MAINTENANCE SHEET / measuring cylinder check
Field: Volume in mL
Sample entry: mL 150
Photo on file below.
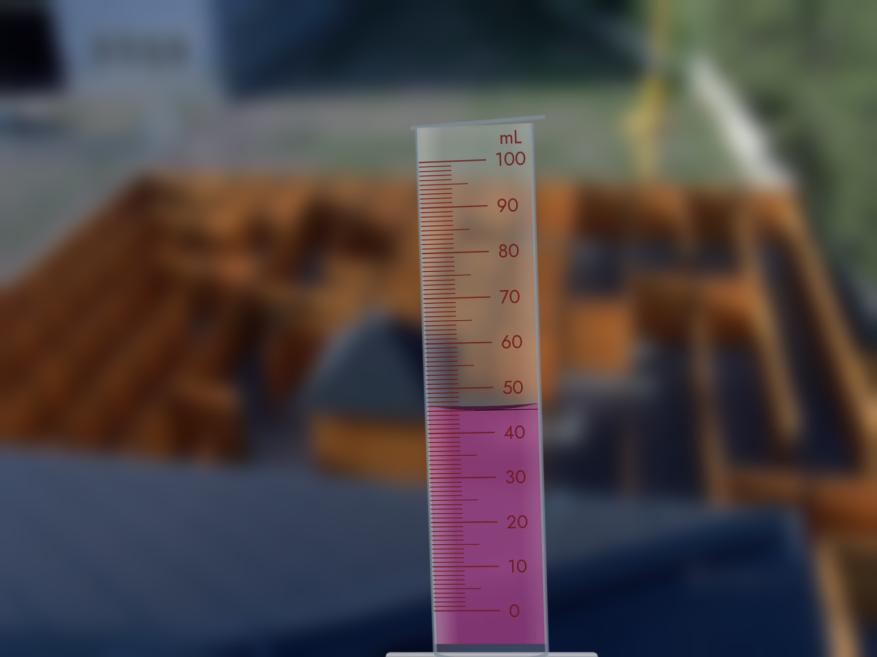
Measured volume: mL 45
